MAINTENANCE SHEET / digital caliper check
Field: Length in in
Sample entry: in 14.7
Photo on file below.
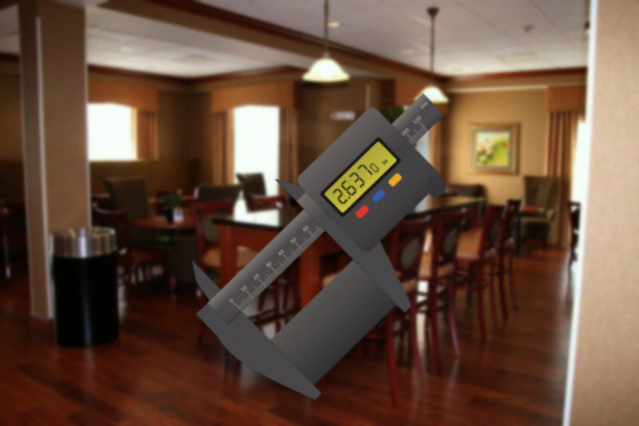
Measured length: in 2.6370
